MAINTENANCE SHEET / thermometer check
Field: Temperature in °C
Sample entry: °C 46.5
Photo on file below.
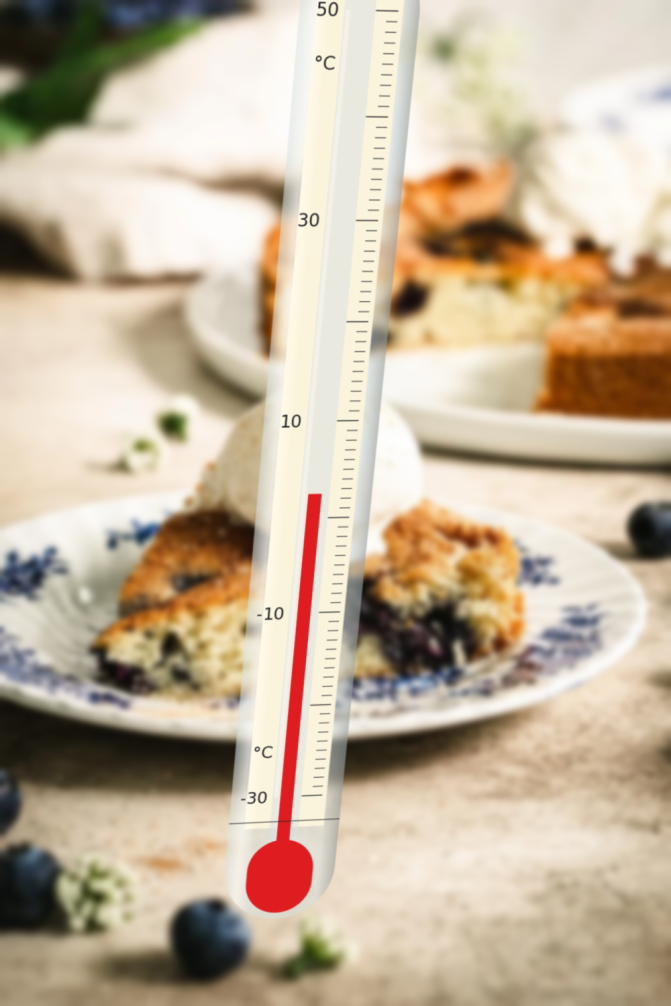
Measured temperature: °C 2.5
